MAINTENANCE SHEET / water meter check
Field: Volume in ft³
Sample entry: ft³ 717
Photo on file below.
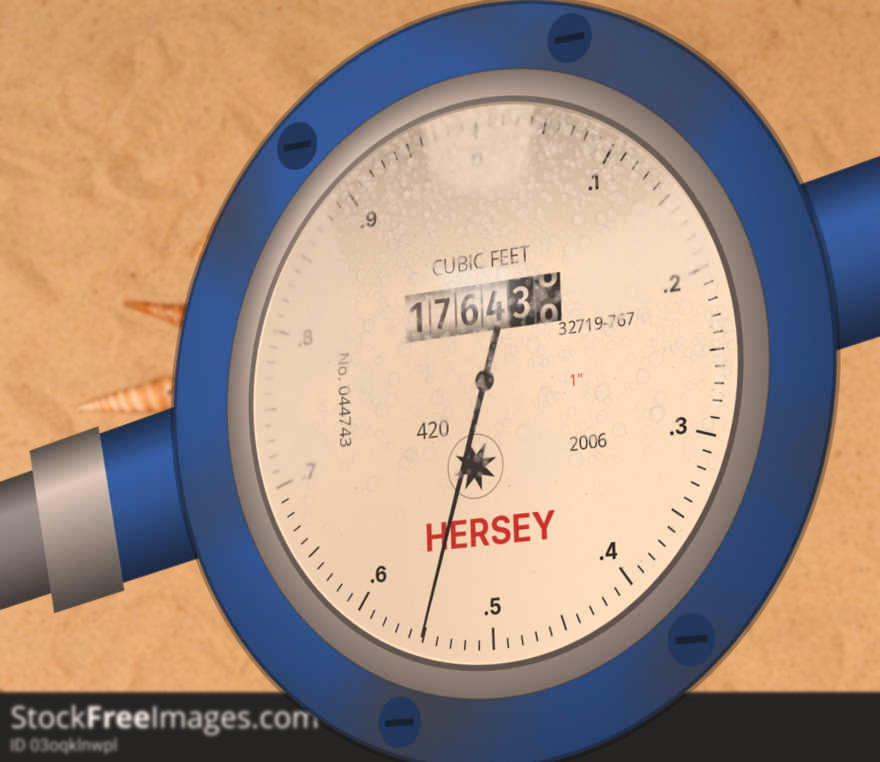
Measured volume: ft³ 176438.55
